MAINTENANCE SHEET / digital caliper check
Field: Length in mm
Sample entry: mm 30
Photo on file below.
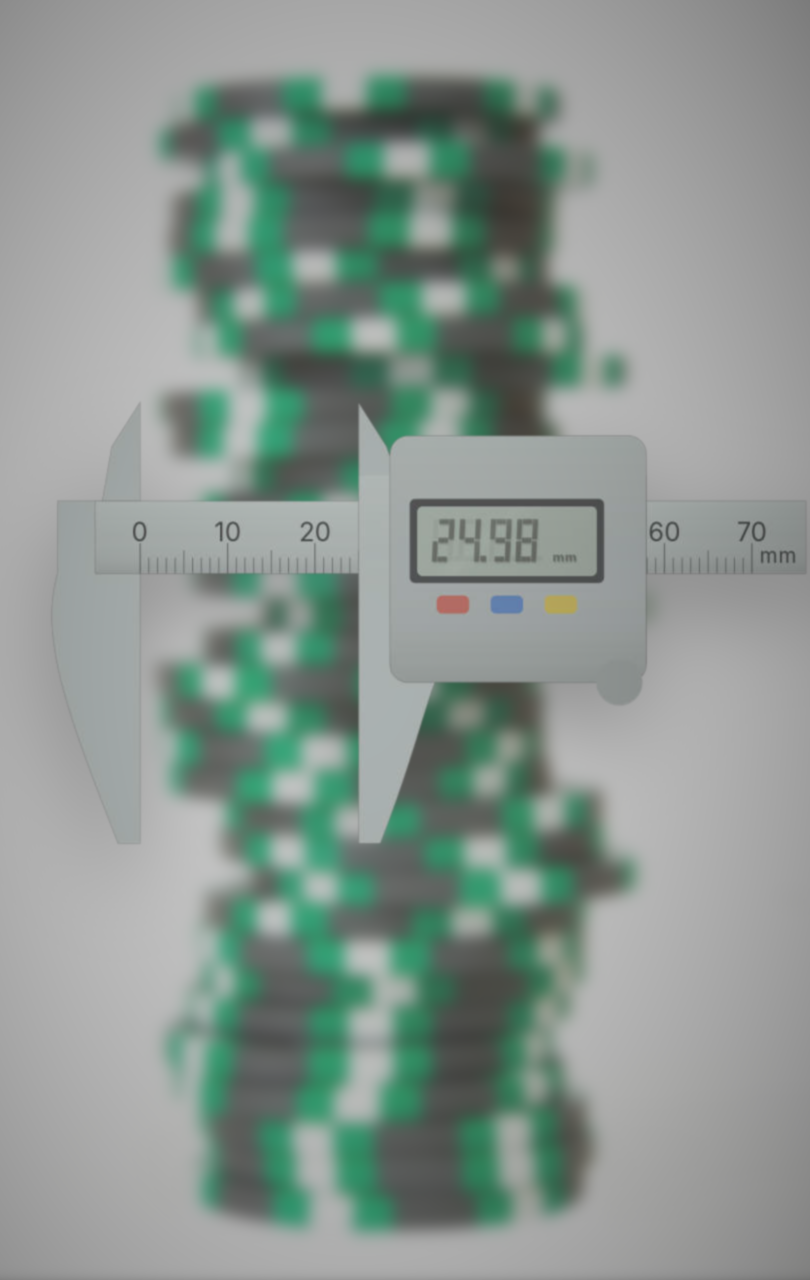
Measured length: mm 24.98
